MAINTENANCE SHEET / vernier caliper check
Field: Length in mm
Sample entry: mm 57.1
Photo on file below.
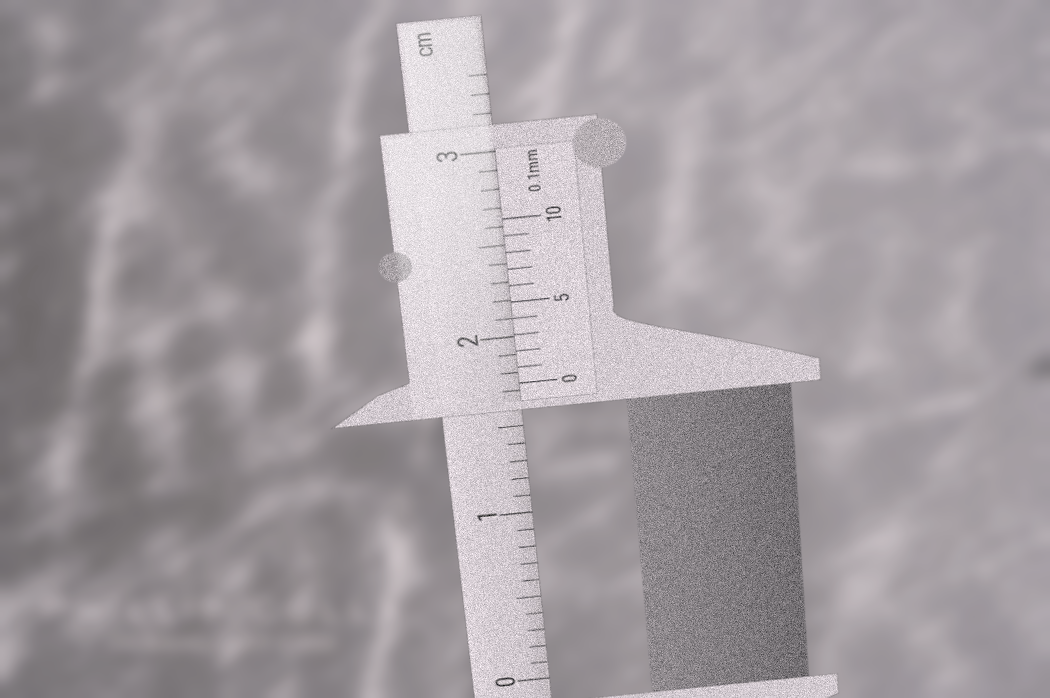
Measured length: mm 17.4
